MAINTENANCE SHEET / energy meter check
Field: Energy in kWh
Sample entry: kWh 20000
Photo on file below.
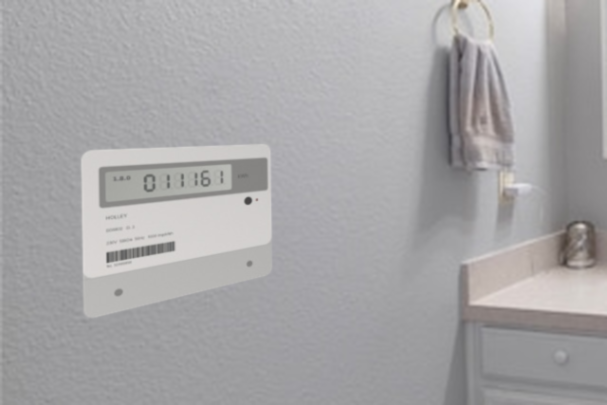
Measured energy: kWh 11161
